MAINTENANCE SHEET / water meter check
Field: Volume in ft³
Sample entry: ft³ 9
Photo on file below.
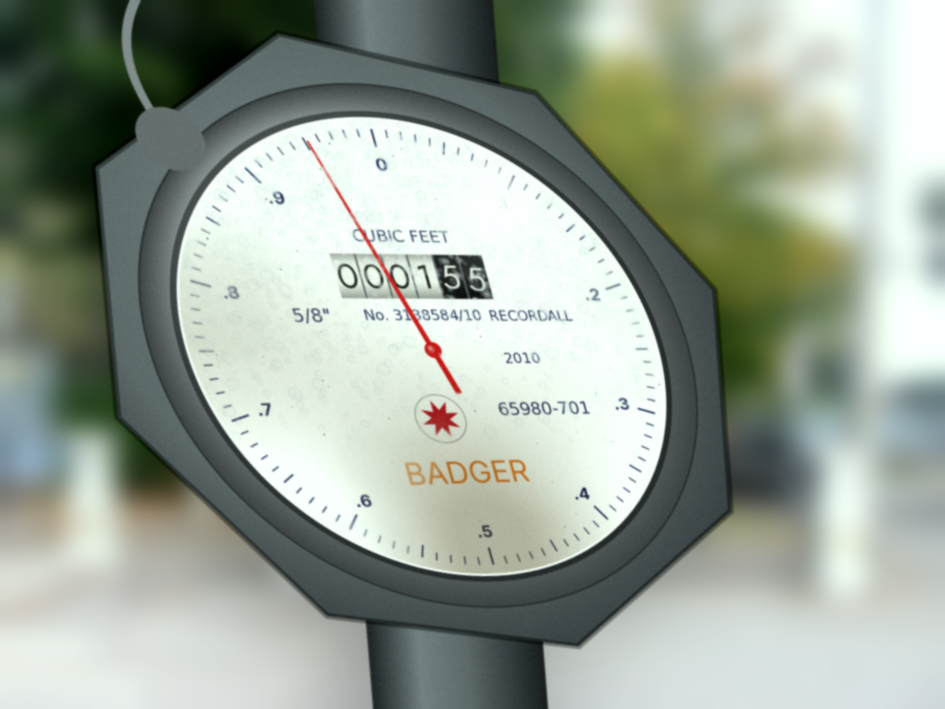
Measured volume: ft³ 154.95
